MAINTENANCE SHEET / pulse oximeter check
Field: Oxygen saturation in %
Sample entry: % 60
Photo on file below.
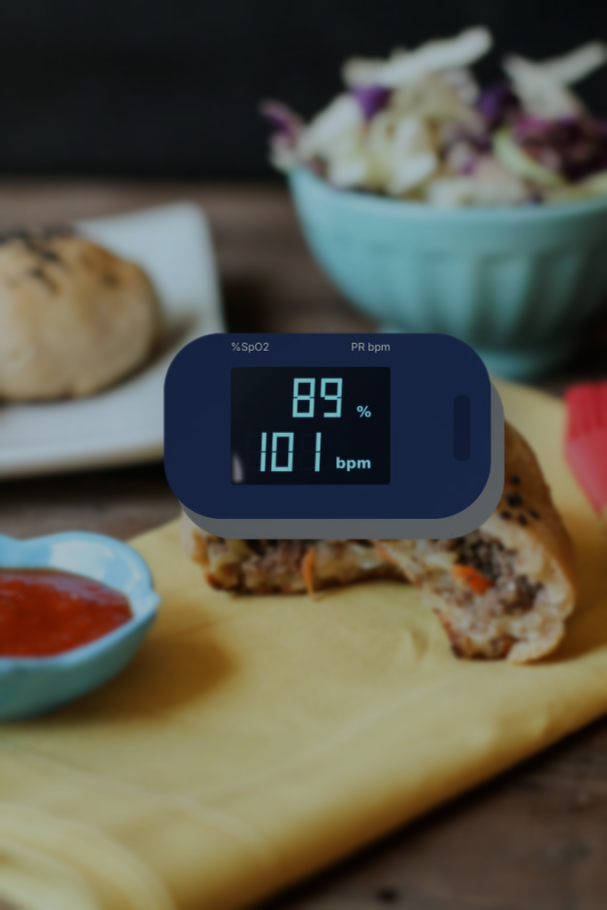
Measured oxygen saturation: % 89
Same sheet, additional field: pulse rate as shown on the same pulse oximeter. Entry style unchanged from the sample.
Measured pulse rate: bpm 101
